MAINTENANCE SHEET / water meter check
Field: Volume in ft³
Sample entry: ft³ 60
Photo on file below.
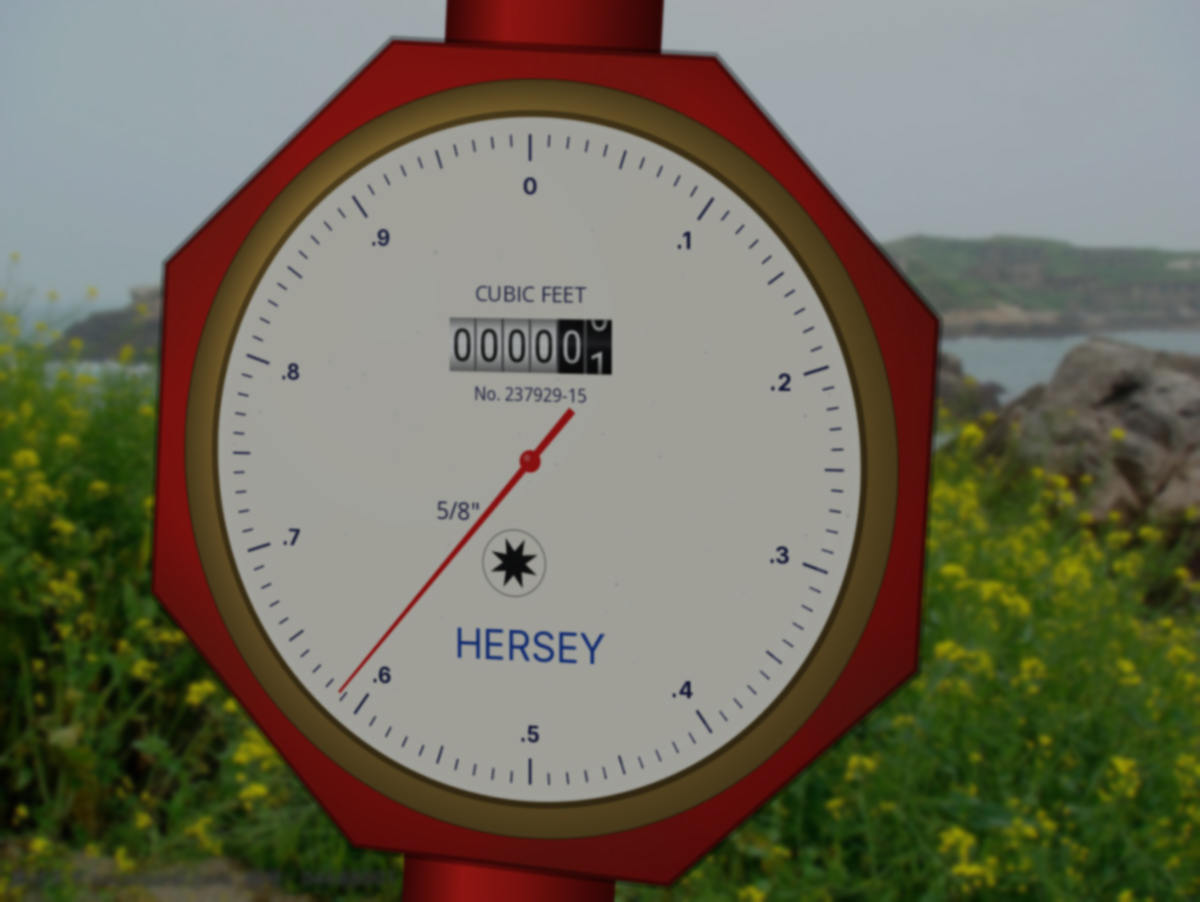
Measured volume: ft³ 0.61
